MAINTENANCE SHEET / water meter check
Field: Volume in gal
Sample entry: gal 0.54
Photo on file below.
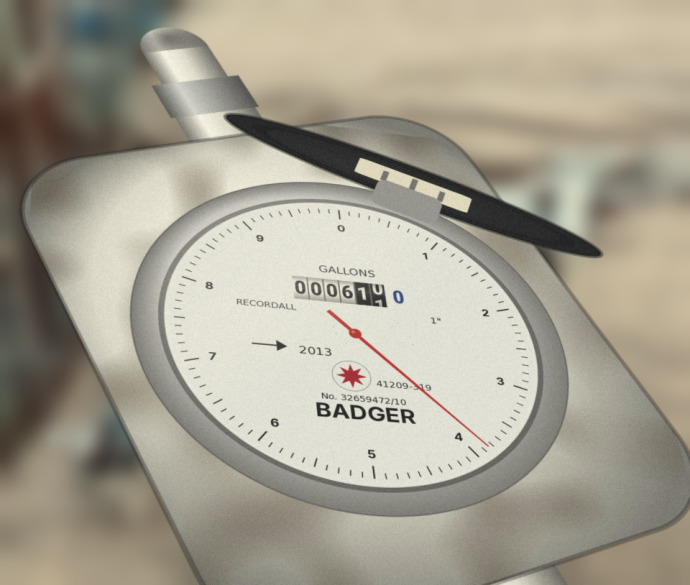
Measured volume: gal 6103.8
